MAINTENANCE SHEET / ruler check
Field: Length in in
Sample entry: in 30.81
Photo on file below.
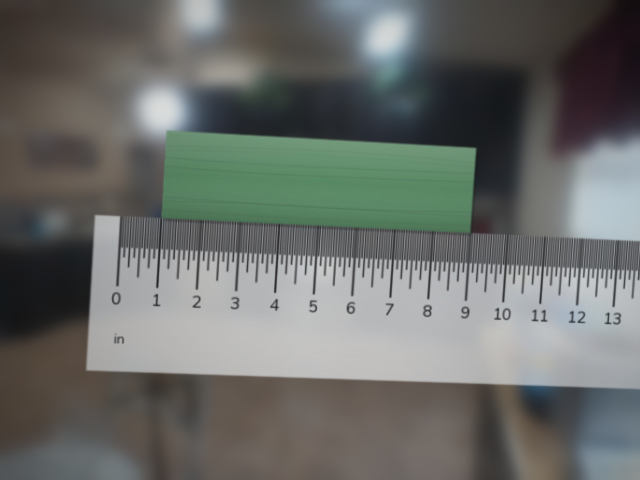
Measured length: in 8
